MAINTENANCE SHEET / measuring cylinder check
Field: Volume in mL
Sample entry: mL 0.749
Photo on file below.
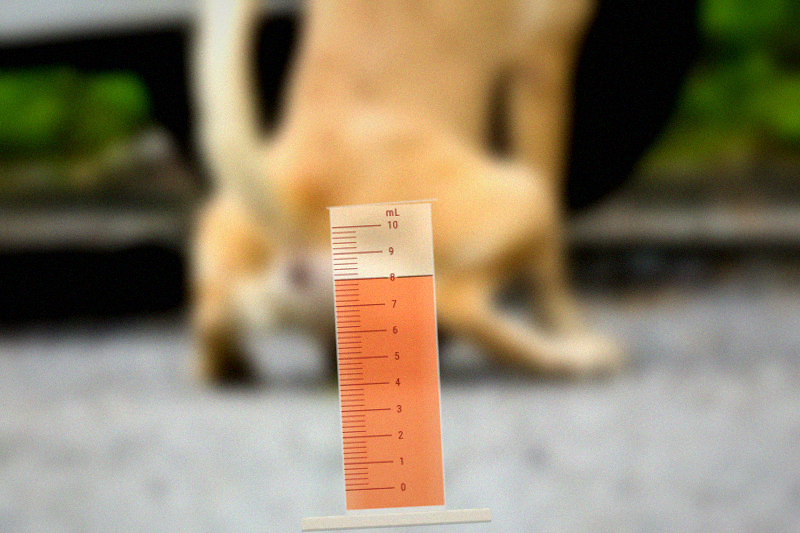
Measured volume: mL 8
